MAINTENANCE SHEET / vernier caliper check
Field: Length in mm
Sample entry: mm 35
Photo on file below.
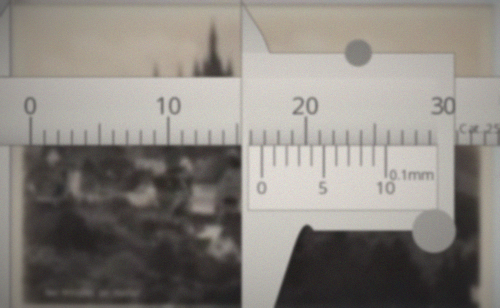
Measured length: mm 16.8
